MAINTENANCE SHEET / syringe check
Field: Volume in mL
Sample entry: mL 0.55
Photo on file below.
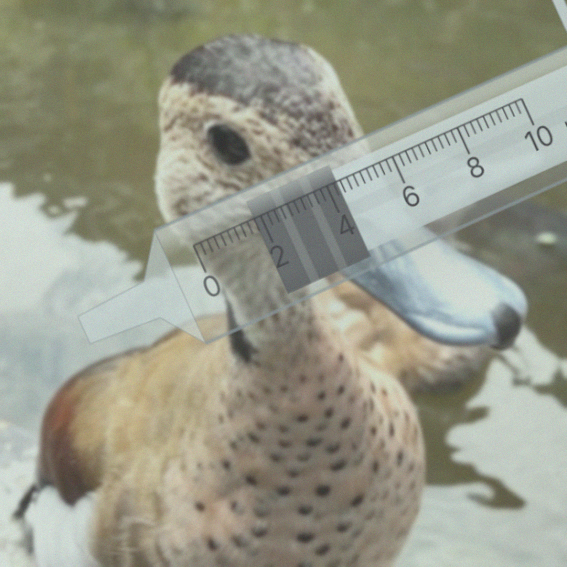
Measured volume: mL 1.8
